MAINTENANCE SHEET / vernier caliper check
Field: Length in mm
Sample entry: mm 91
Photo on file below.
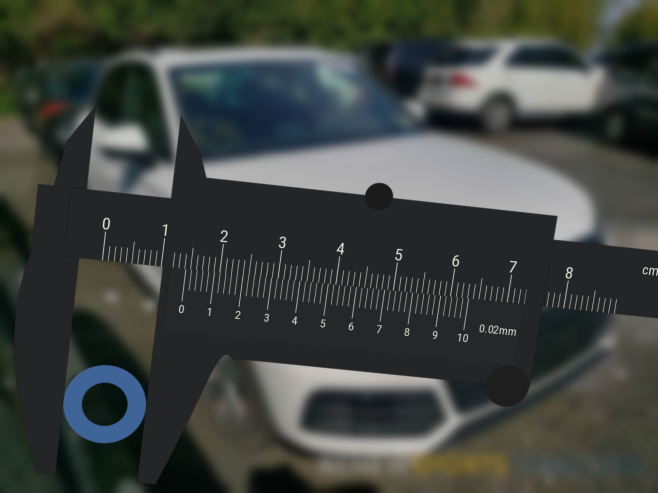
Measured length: mm 14.2
